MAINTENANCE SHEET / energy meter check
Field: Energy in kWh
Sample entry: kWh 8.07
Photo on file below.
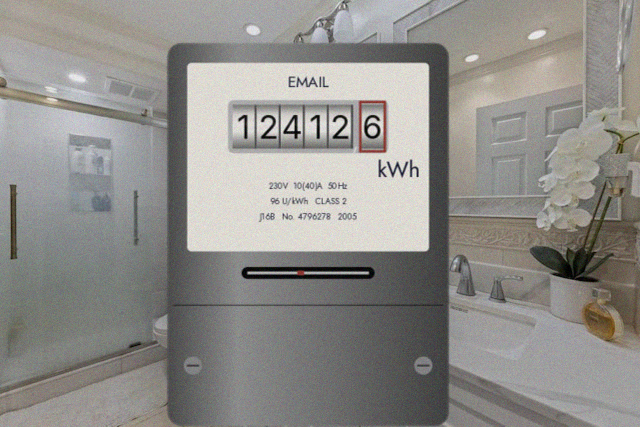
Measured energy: kWh 12412.6
